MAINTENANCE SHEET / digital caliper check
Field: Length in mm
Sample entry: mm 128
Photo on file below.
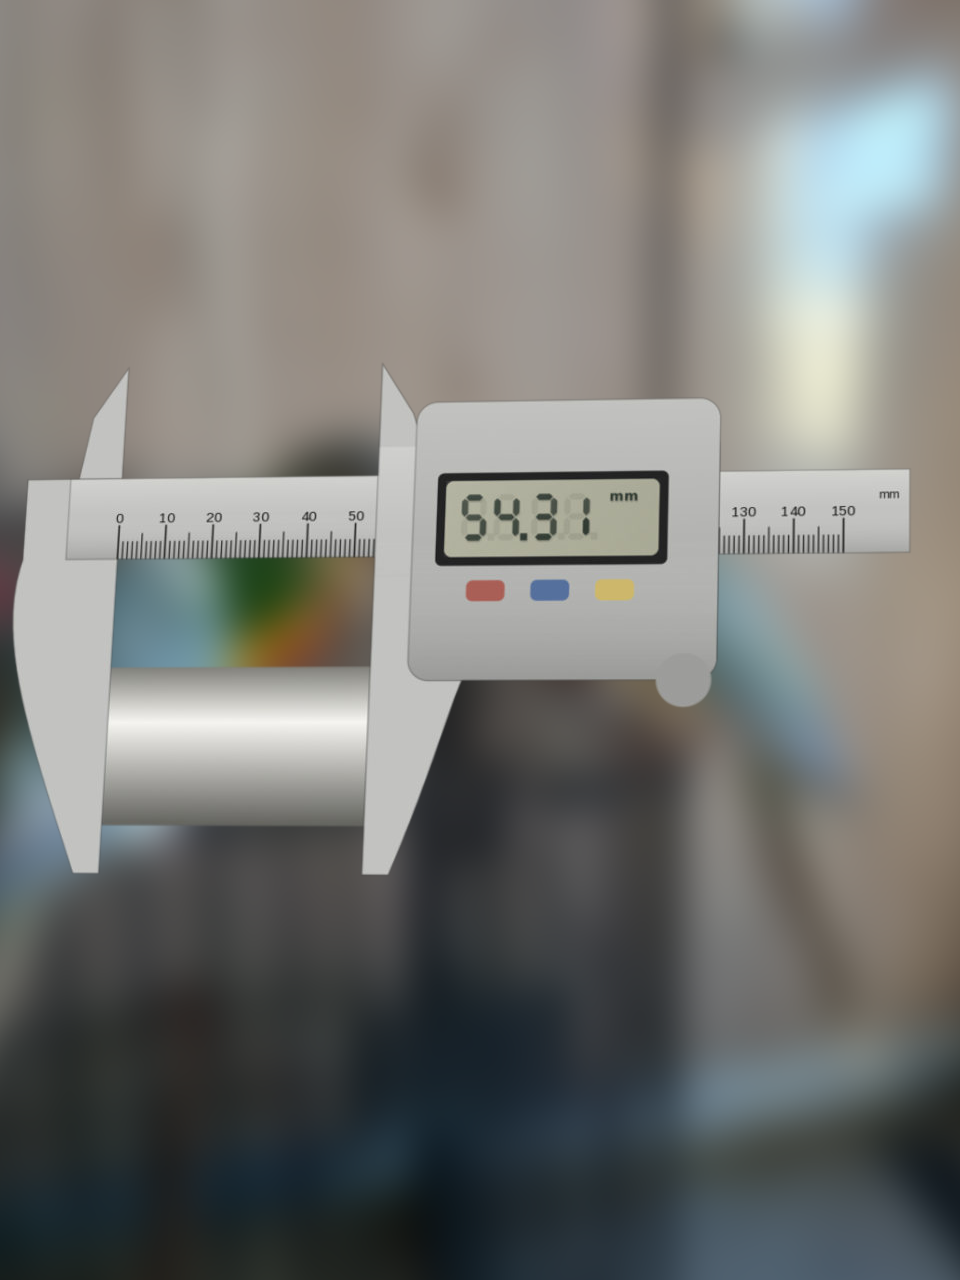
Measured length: mm 54.31
